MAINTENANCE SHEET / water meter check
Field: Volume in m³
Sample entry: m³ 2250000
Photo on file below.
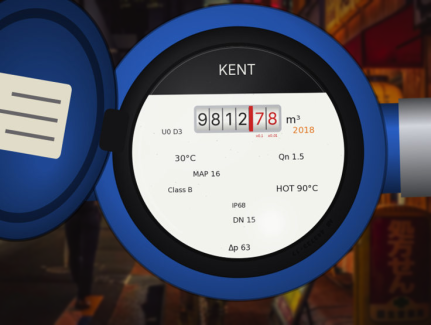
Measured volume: m³ 9812.78
